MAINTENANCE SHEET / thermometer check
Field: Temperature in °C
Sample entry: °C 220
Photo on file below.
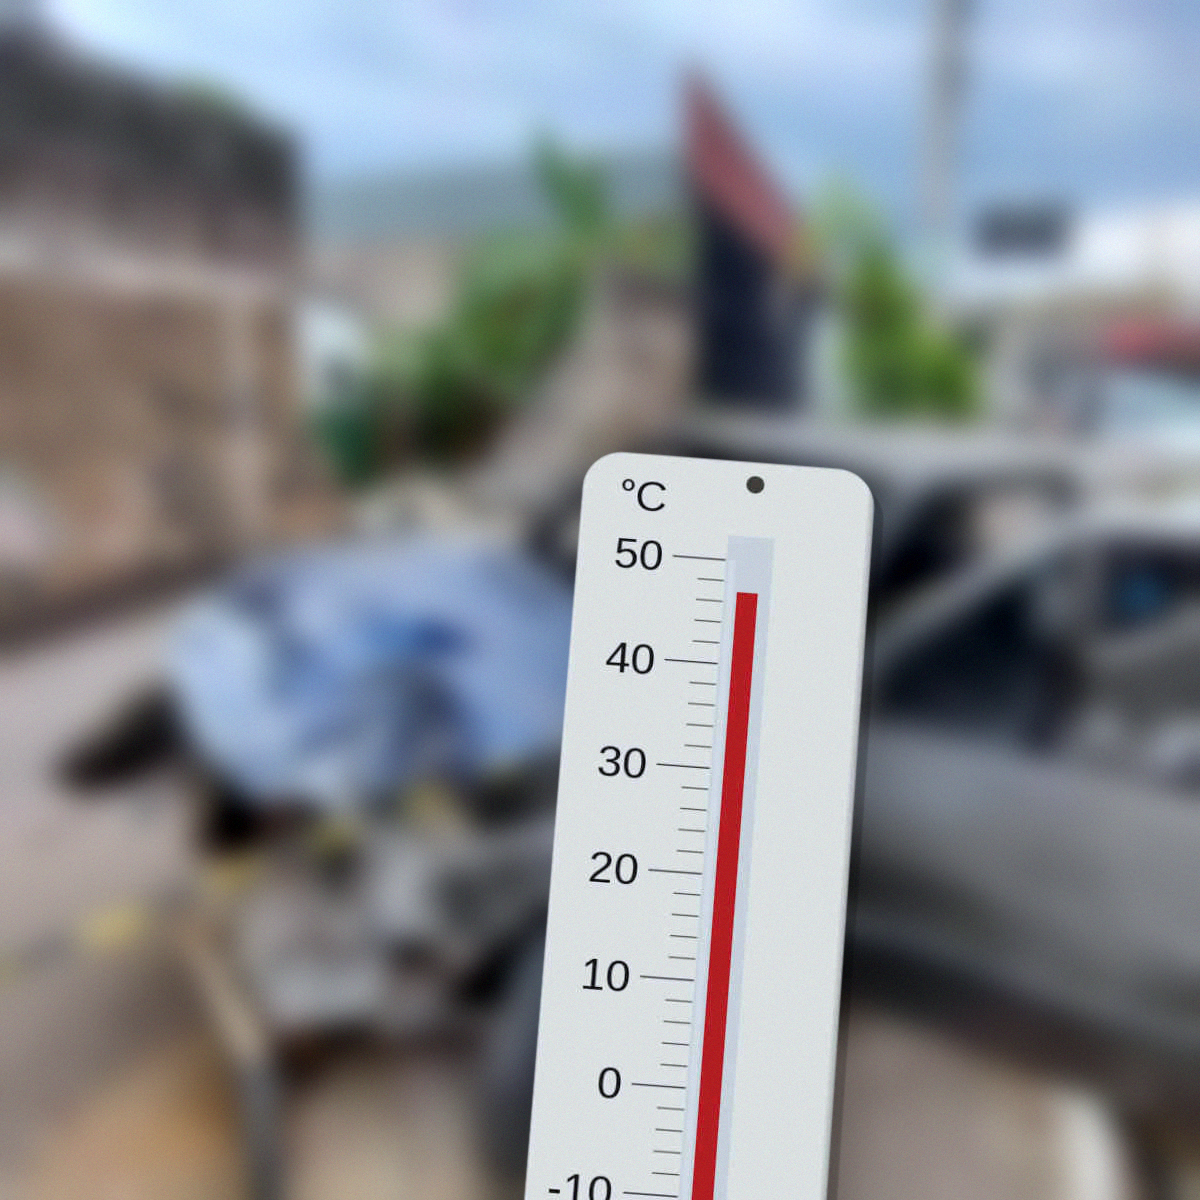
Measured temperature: °C 47
